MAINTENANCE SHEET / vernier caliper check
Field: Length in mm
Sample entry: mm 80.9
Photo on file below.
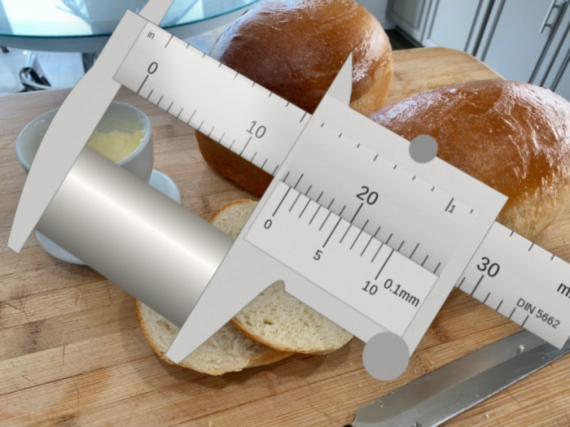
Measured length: mm 14.7
